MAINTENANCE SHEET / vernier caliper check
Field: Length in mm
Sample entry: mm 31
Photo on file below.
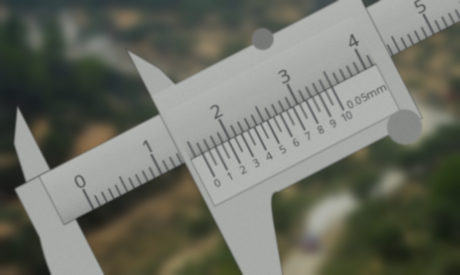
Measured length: mm 16.0
